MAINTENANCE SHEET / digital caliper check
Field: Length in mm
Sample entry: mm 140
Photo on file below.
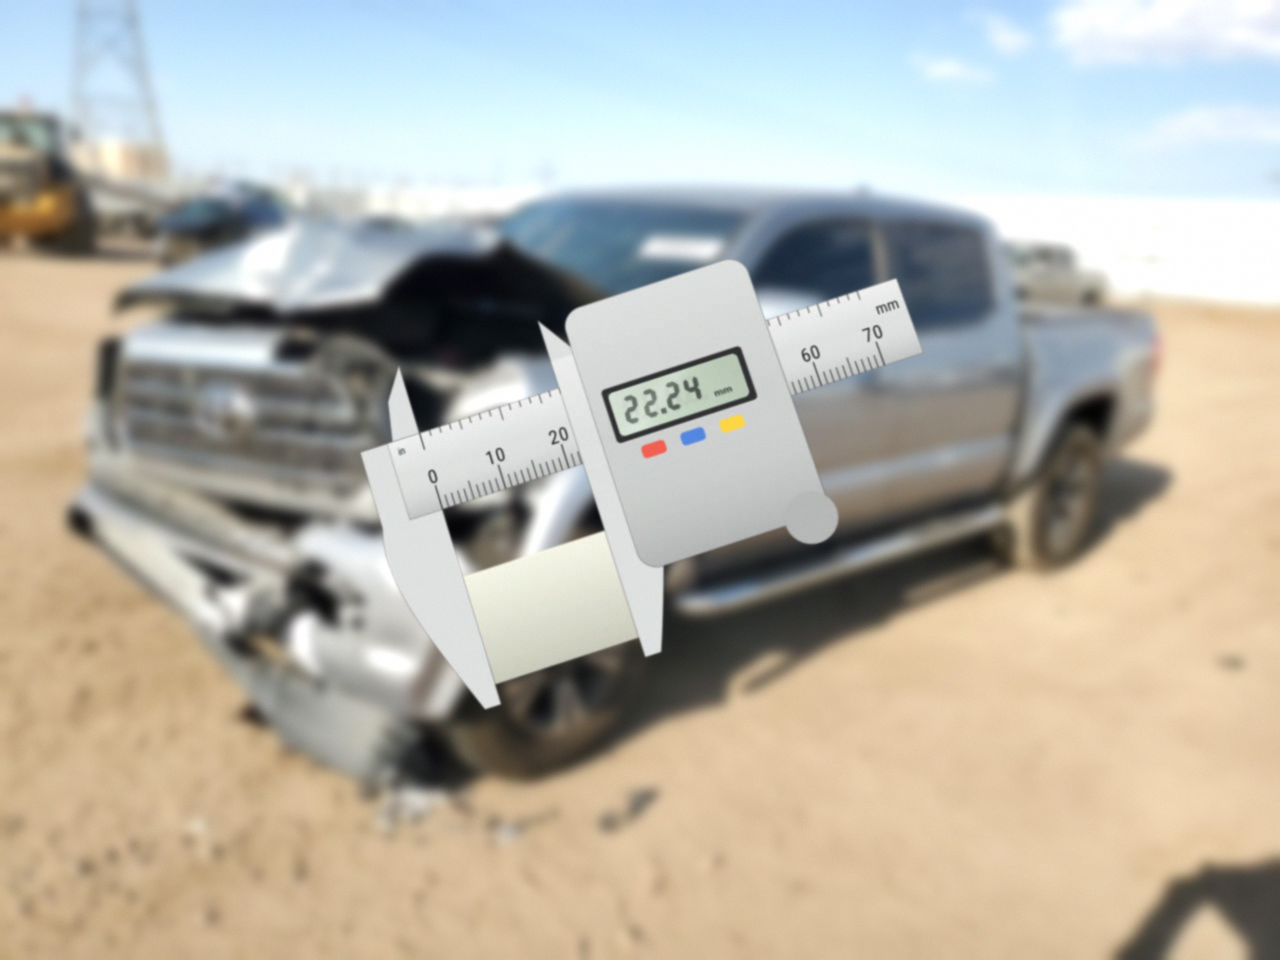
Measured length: mm 22.24
